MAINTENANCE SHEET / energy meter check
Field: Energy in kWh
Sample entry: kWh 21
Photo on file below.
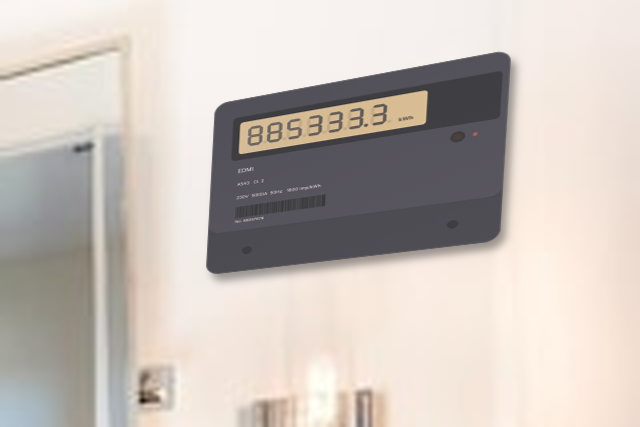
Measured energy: kWh 885333.3
